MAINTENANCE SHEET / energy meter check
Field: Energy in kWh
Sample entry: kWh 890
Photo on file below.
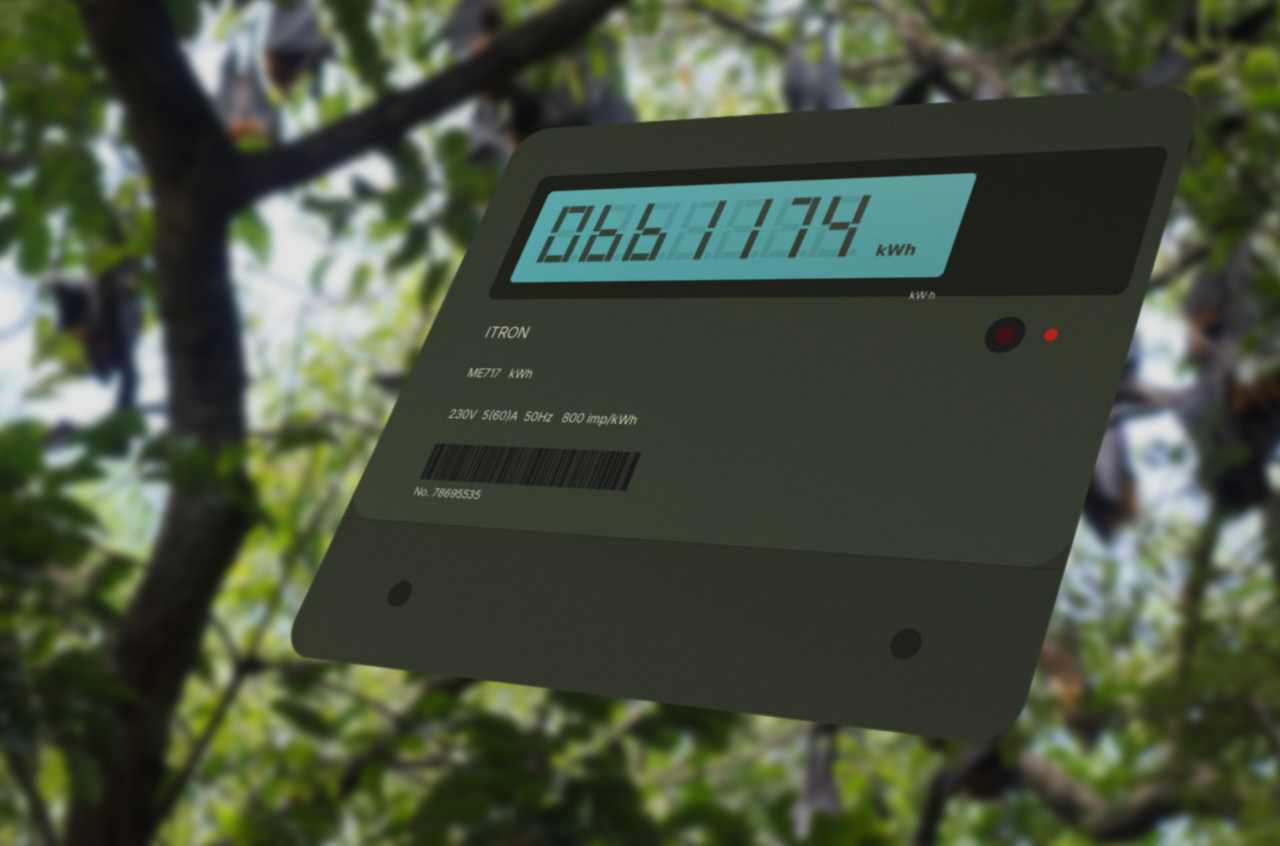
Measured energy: kWh 661174
